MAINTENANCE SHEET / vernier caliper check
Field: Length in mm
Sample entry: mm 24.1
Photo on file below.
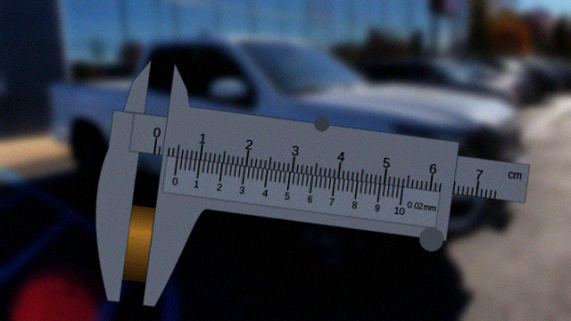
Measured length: mm 5.0
